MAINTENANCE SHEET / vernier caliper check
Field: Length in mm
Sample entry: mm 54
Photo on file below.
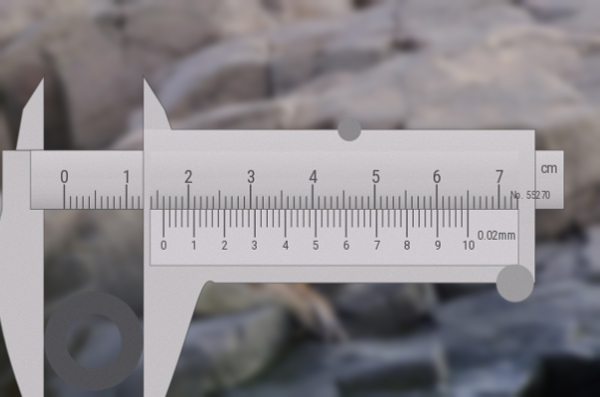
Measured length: mm 16.0
